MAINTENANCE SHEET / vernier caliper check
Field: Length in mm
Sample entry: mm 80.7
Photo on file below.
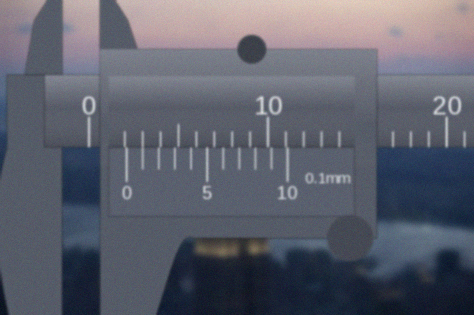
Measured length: mm 2.1
